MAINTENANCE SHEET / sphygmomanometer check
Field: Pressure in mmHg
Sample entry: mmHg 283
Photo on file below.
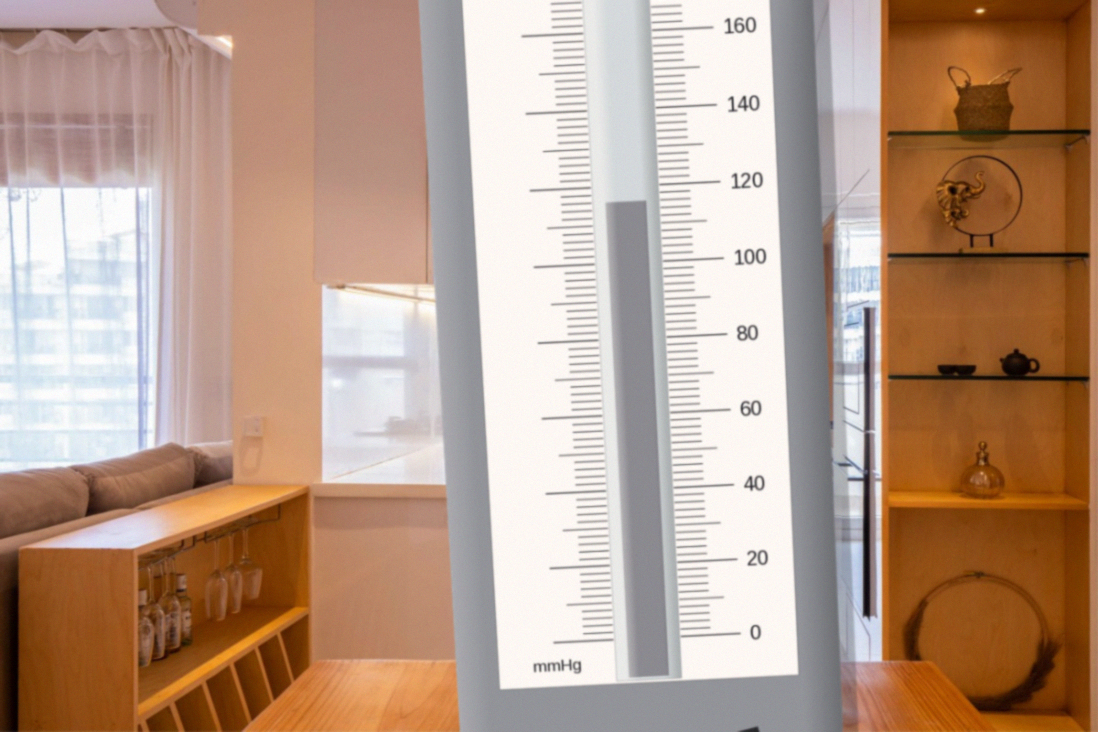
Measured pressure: mmHg 116
